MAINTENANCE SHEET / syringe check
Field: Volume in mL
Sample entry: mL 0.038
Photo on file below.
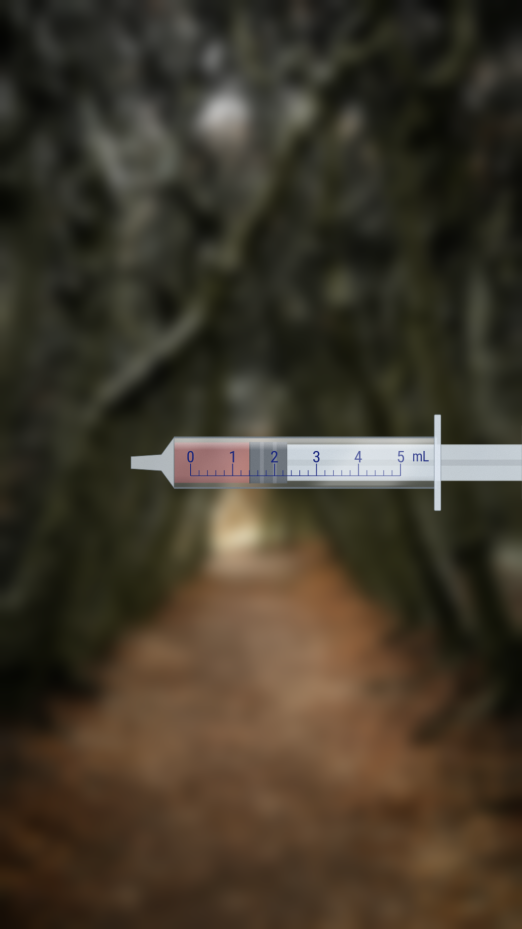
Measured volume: mL 1.4
